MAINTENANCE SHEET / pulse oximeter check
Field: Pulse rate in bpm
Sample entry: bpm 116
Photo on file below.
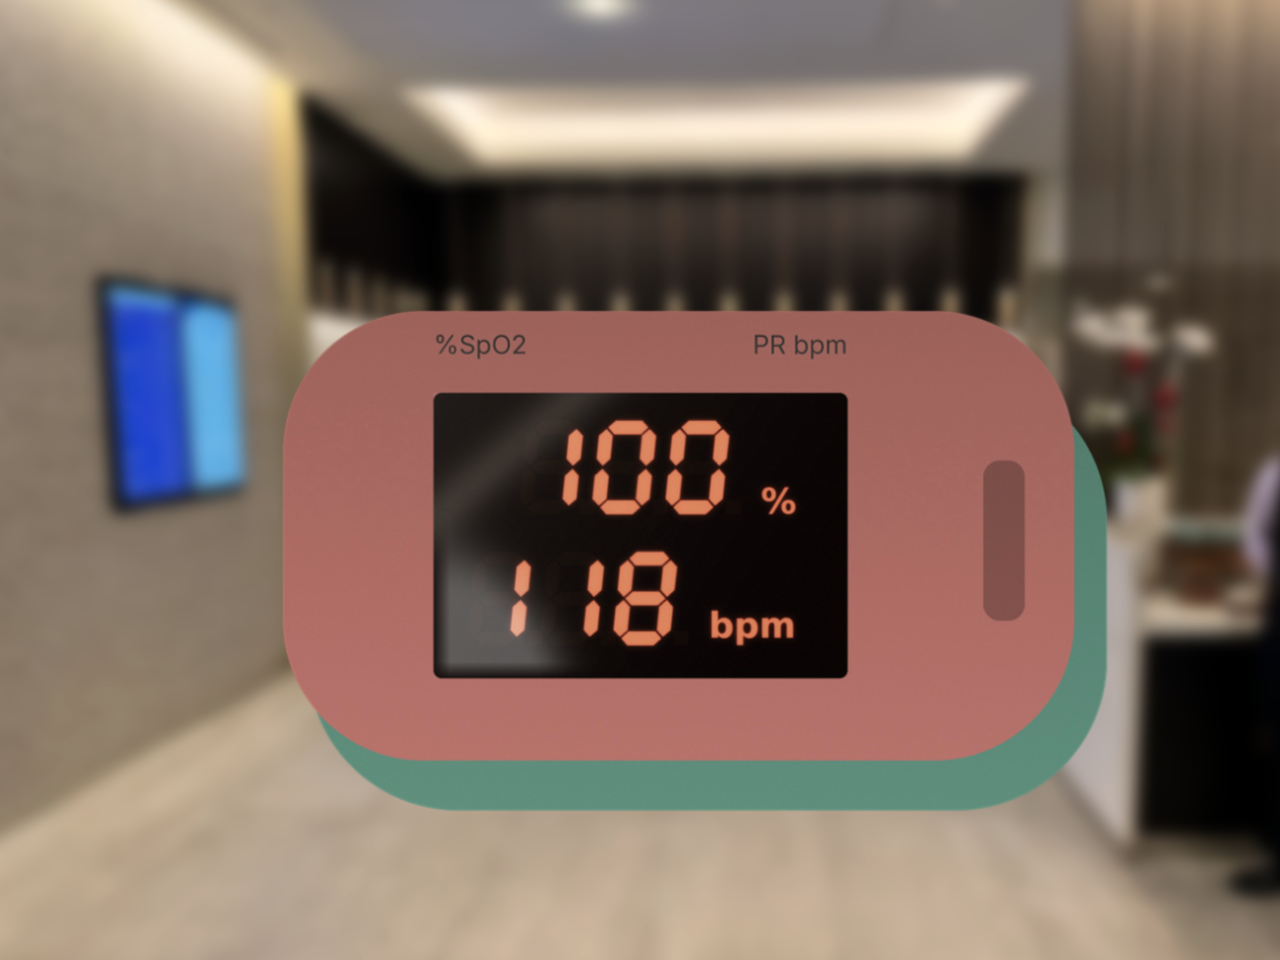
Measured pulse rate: bpm 118
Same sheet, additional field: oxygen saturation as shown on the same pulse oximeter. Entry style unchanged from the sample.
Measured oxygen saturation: % 100
